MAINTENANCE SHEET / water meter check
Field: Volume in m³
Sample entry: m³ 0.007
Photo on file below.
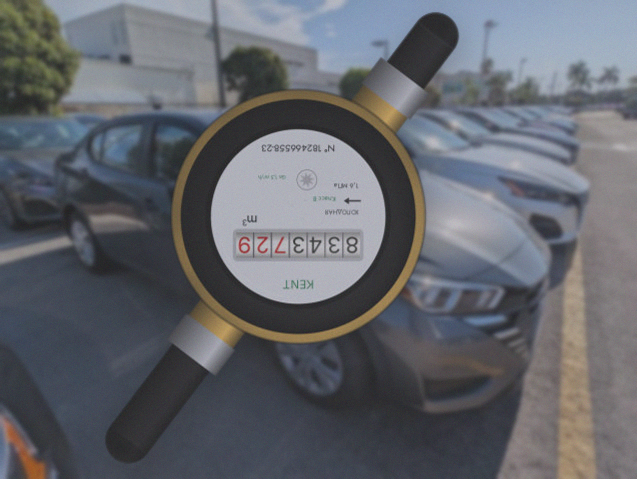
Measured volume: m³ 8343.729
